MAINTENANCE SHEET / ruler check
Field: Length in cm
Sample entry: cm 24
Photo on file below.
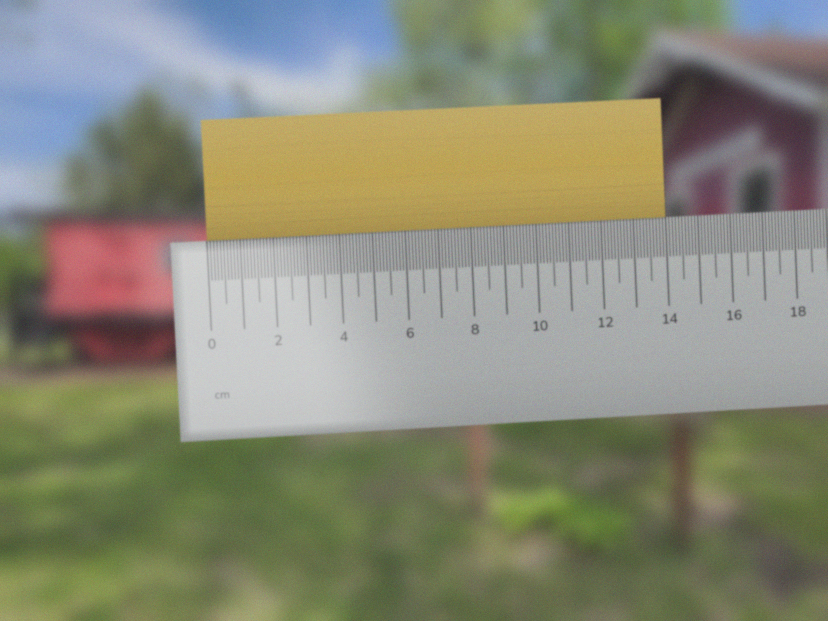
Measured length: cm 14
